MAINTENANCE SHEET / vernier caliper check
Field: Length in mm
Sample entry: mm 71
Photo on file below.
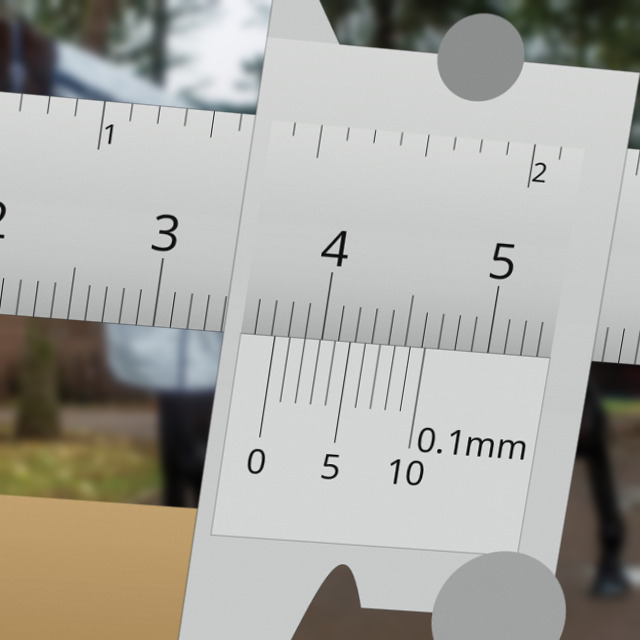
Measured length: mm 37.2
